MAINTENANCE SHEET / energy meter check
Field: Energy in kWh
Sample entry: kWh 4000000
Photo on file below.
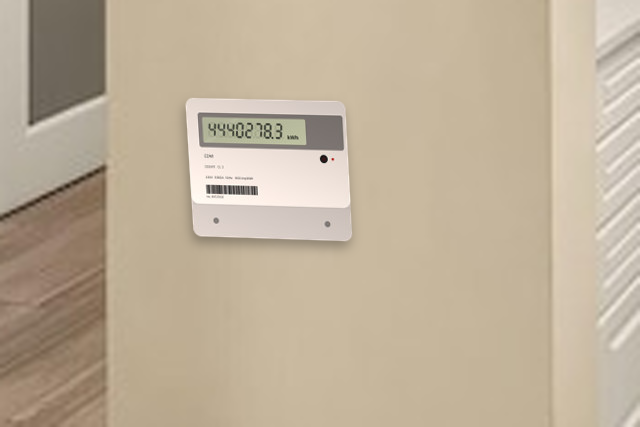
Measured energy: kWh 4440278.3
